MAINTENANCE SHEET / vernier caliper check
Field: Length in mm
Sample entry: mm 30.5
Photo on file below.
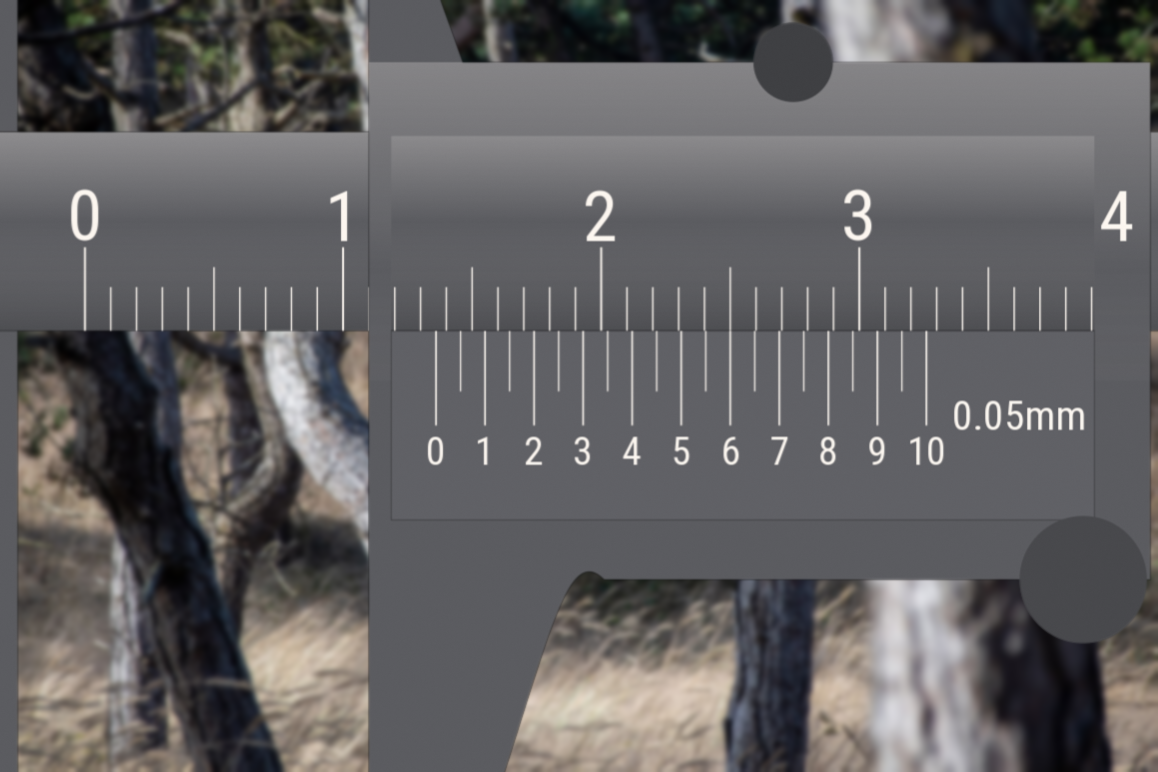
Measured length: mm 13.6
